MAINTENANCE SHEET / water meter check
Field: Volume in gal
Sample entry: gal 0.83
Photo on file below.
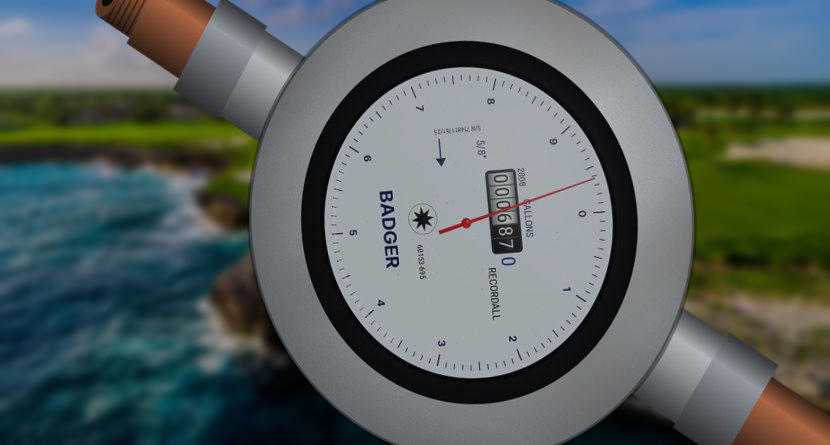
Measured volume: gal 6869.6
